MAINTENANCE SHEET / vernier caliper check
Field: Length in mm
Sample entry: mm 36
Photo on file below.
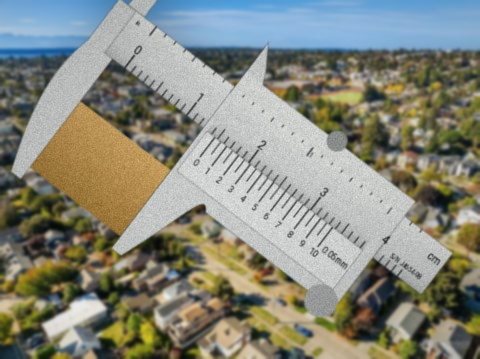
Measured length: mm 14.6
